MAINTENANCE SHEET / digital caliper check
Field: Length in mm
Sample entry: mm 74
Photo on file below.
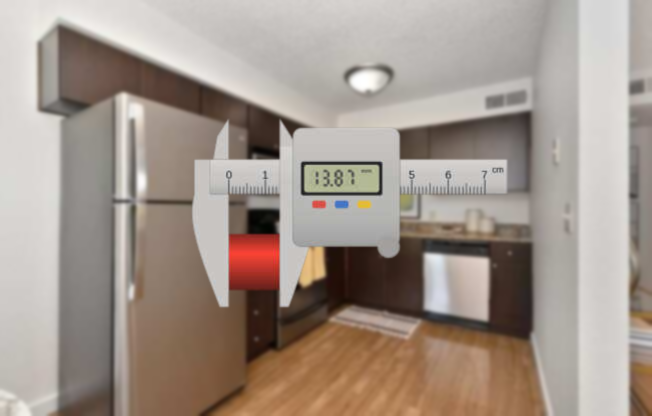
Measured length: mm 13.87
